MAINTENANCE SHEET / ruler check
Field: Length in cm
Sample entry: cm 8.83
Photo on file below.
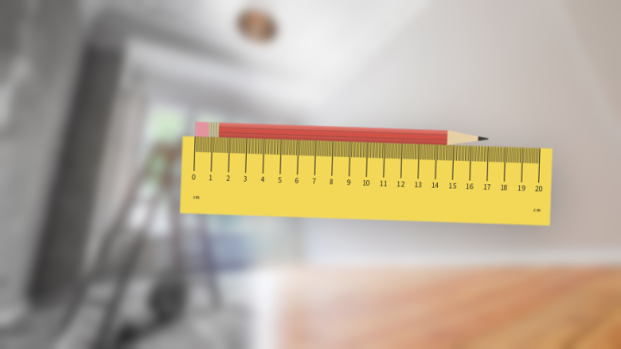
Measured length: cm 17
